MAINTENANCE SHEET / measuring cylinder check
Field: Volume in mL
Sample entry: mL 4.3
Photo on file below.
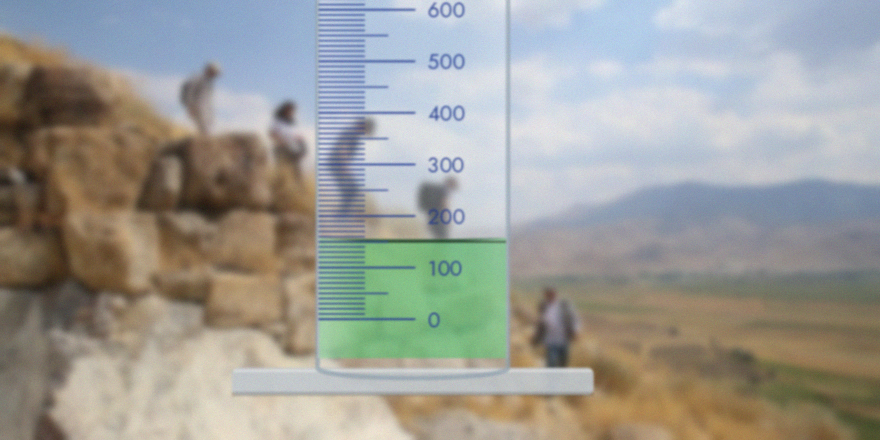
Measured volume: mL 150
